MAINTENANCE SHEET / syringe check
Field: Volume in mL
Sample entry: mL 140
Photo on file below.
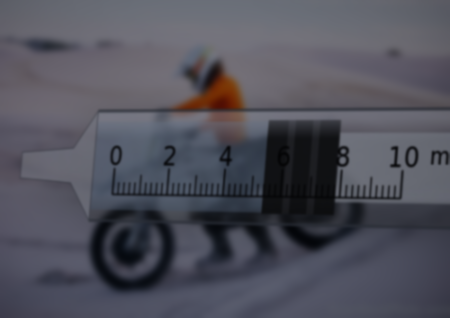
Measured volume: mL 5.4
